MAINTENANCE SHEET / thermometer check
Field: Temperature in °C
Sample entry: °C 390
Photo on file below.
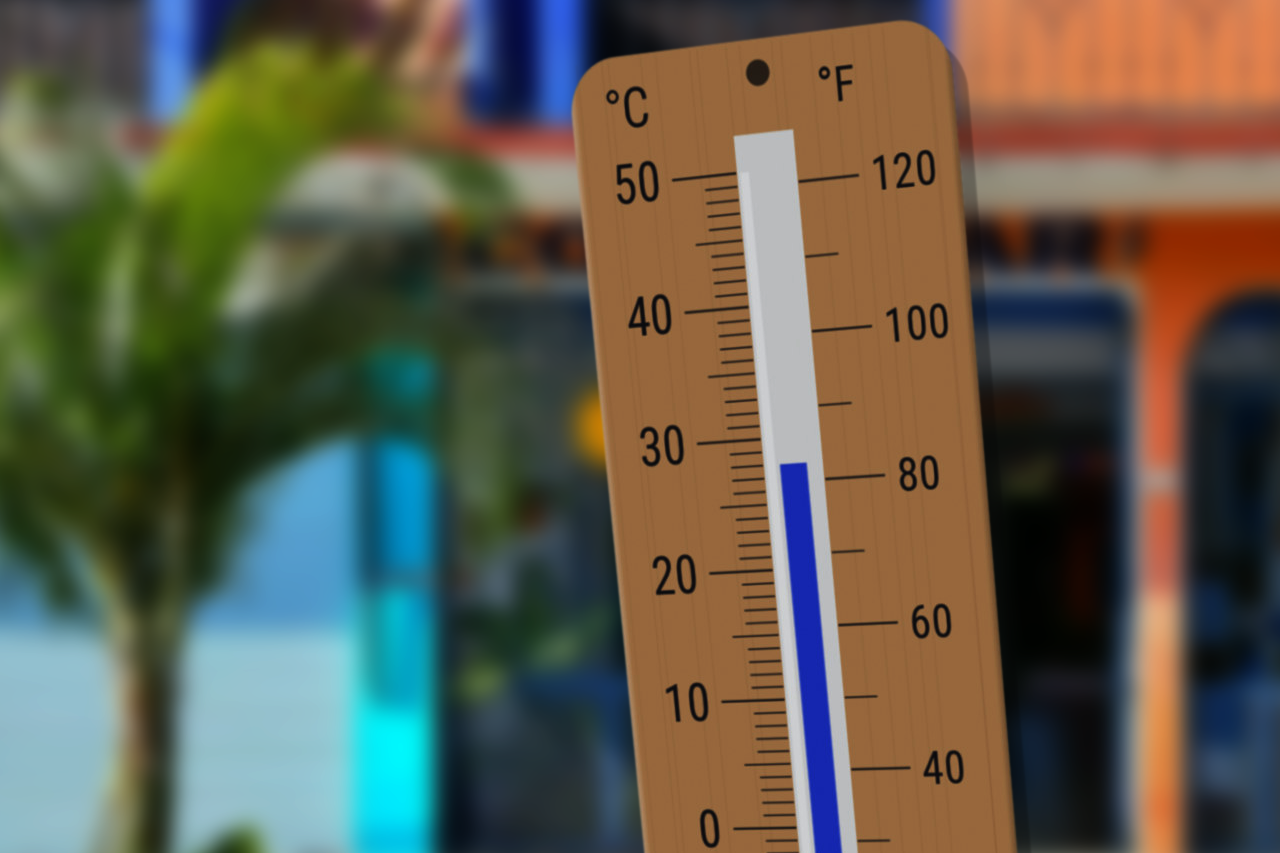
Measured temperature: °C 28
